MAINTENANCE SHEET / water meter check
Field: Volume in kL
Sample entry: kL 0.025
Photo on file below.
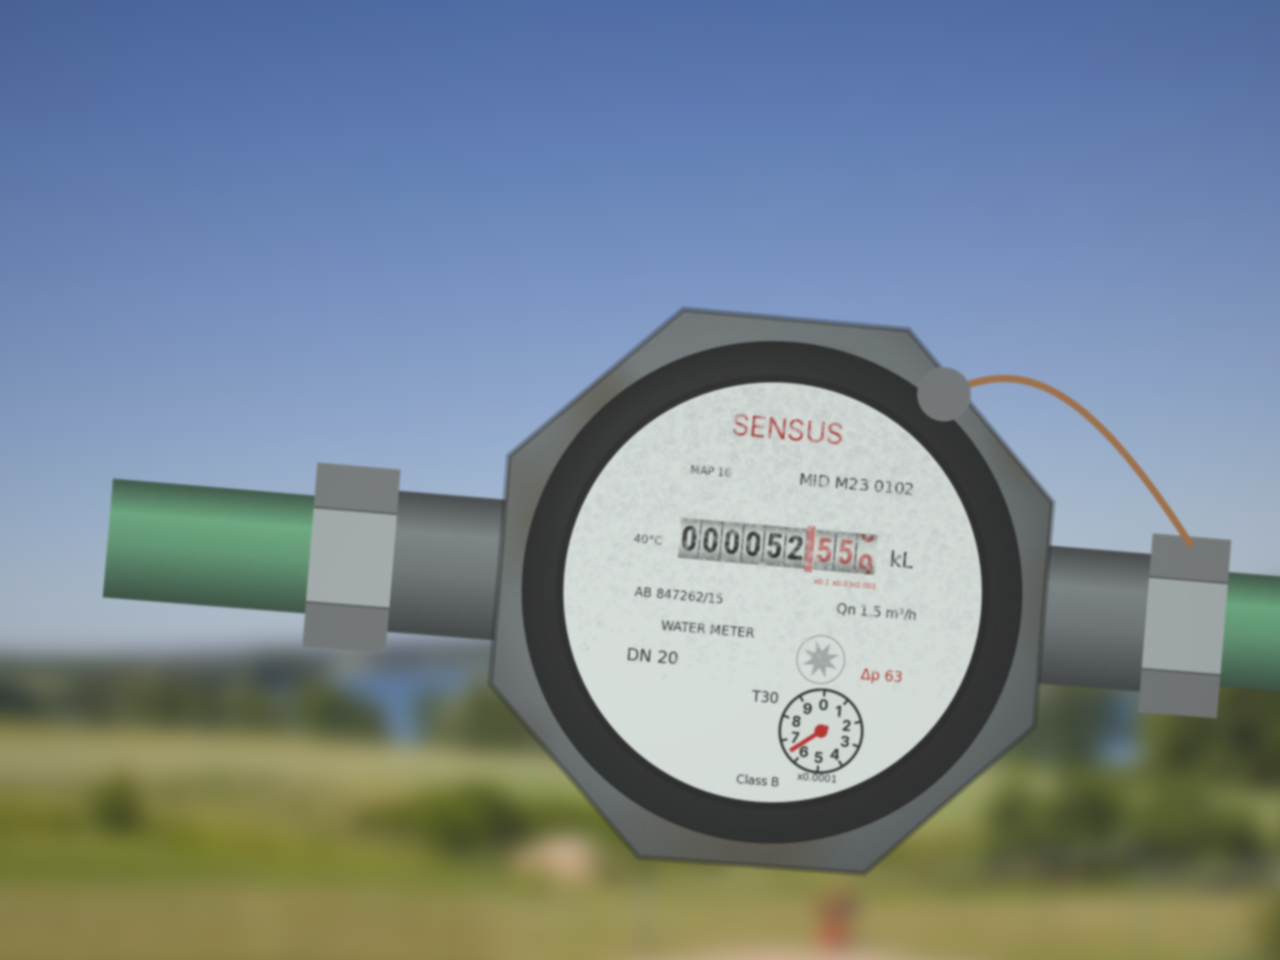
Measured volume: kL 52.5586
